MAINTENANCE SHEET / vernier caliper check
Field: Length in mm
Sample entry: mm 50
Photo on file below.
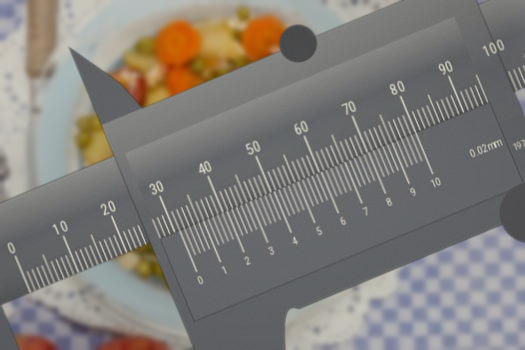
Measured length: mm 31.0
